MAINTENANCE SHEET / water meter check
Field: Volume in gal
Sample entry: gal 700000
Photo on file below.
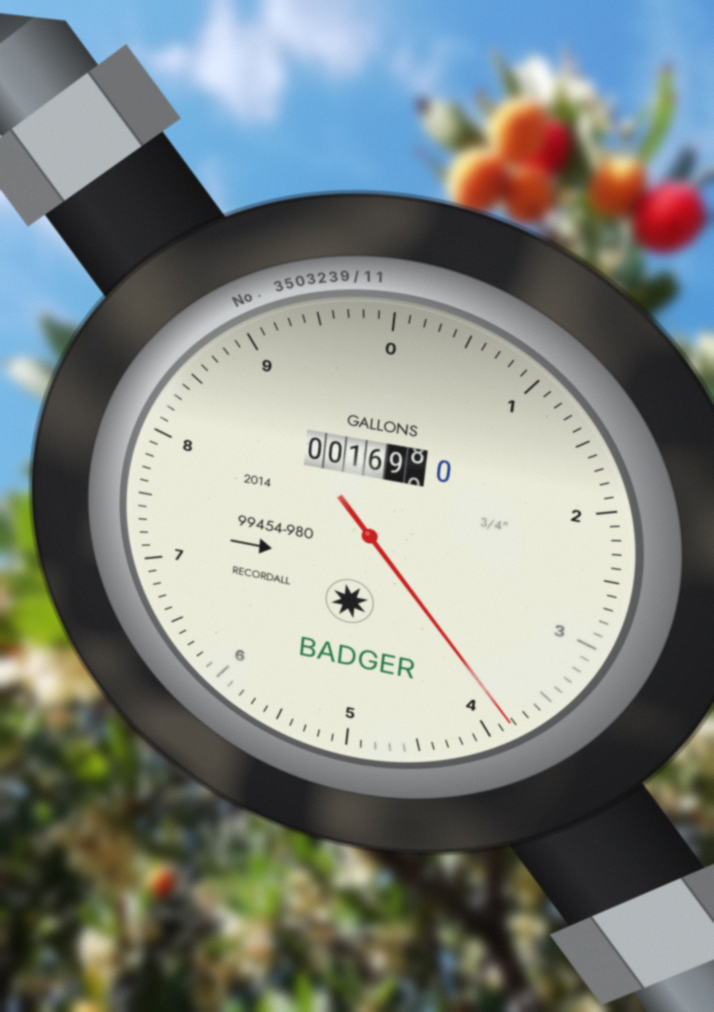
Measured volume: gal 16983.8
